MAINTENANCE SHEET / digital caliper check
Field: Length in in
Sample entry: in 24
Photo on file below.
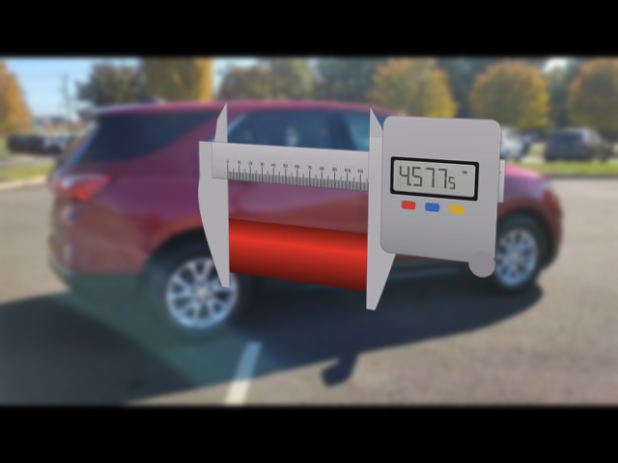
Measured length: in 4.5775
